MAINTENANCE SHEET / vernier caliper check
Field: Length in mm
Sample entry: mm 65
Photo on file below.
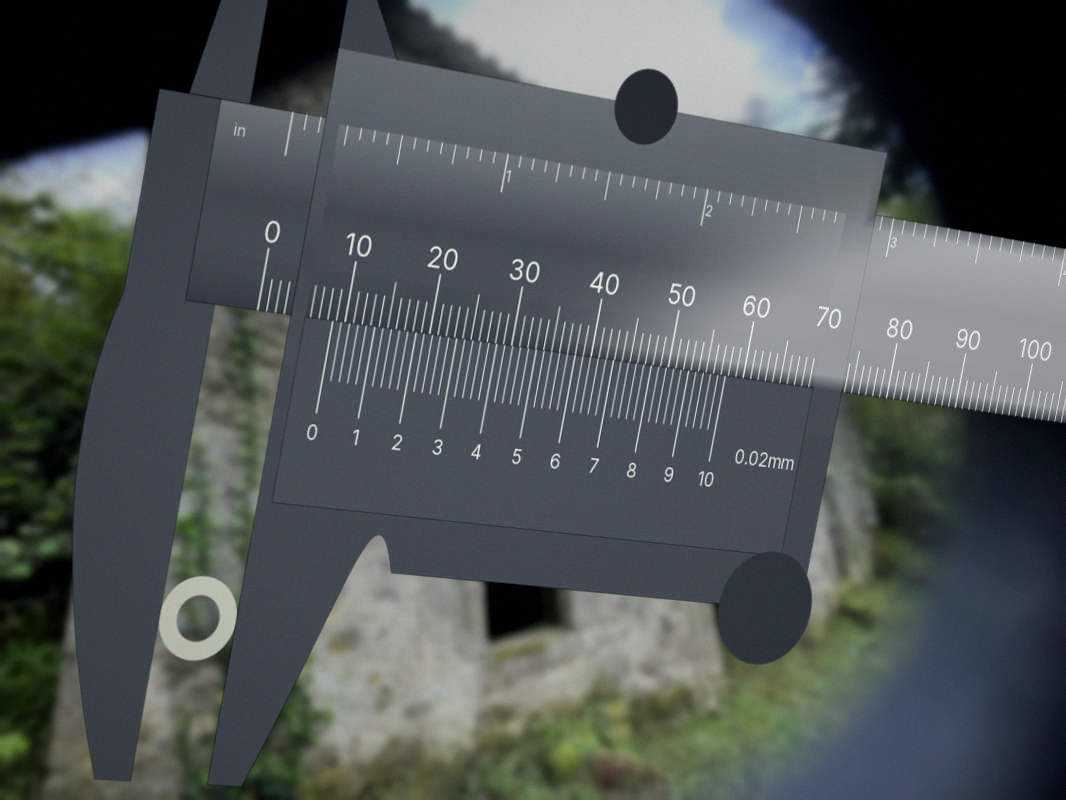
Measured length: mm 8.6
